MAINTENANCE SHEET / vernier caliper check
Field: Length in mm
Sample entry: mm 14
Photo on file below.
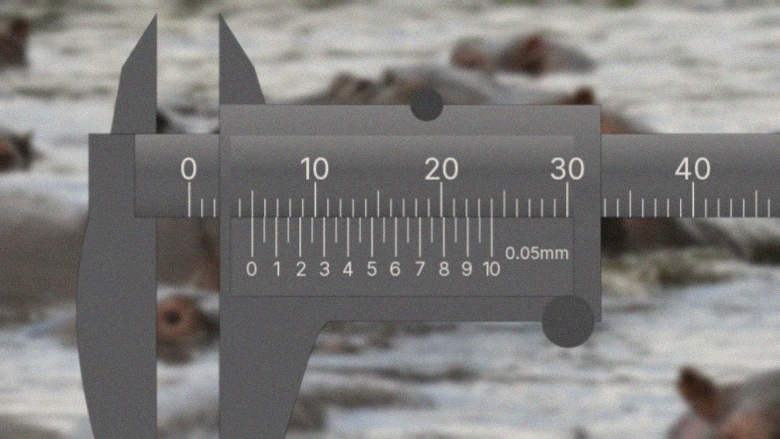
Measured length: mm 5.0
